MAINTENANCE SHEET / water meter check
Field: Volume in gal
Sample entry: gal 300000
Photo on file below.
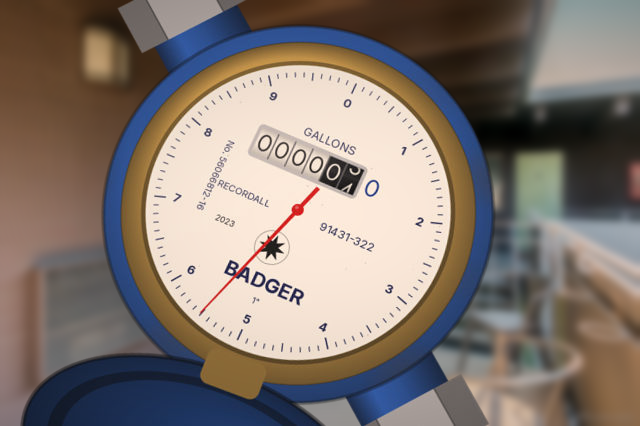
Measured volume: gal 35.5
